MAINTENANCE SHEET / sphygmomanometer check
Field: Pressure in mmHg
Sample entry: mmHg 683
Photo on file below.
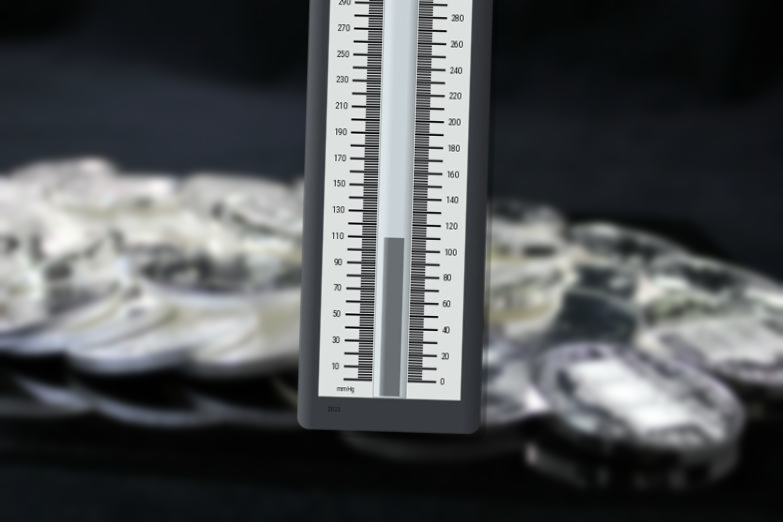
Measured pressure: mmHg 110
